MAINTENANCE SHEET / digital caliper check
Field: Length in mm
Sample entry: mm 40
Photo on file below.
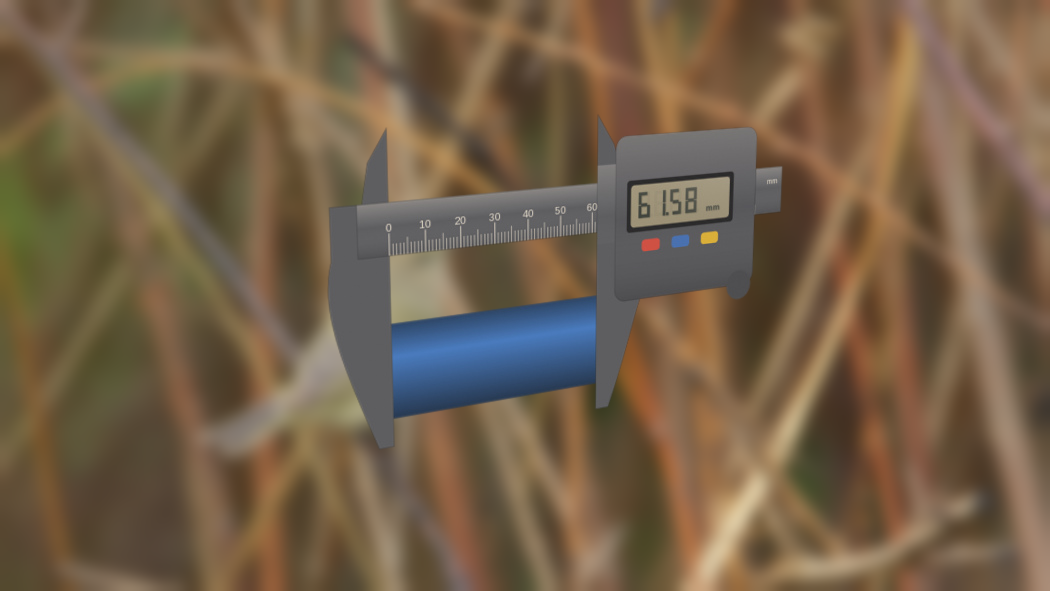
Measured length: mm 61.58
